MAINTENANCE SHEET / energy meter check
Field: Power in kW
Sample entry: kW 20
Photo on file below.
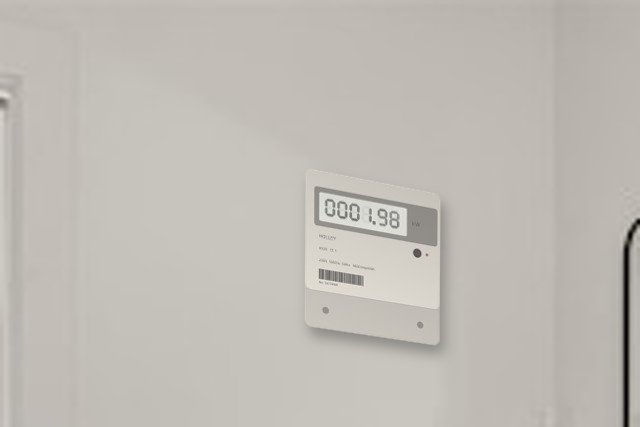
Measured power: kW 1.98
